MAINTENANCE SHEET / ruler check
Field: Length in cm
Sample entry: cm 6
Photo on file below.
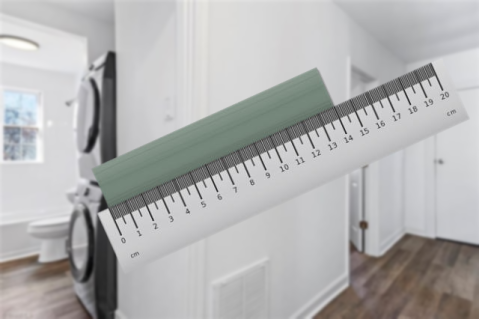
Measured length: cm 14
